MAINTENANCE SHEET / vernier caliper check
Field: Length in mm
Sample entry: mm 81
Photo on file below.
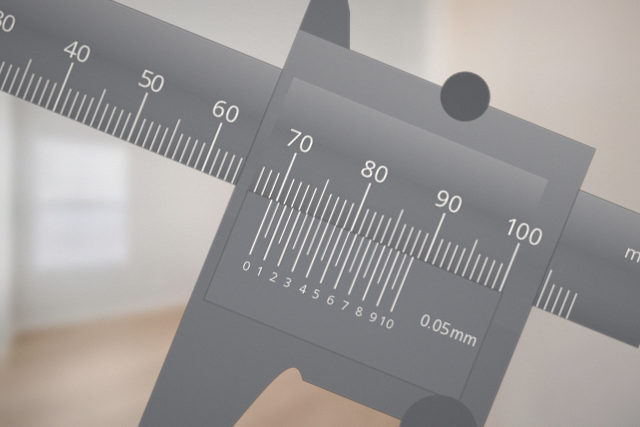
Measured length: mm 69.4
